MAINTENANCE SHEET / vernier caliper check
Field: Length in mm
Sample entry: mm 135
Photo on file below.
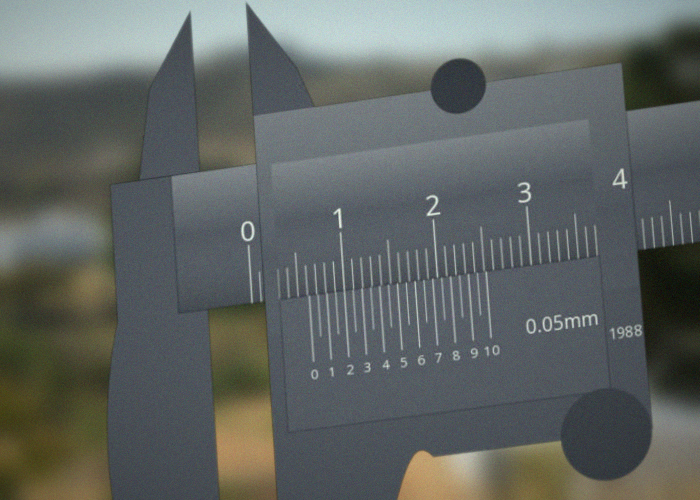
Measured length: mm 6.2
